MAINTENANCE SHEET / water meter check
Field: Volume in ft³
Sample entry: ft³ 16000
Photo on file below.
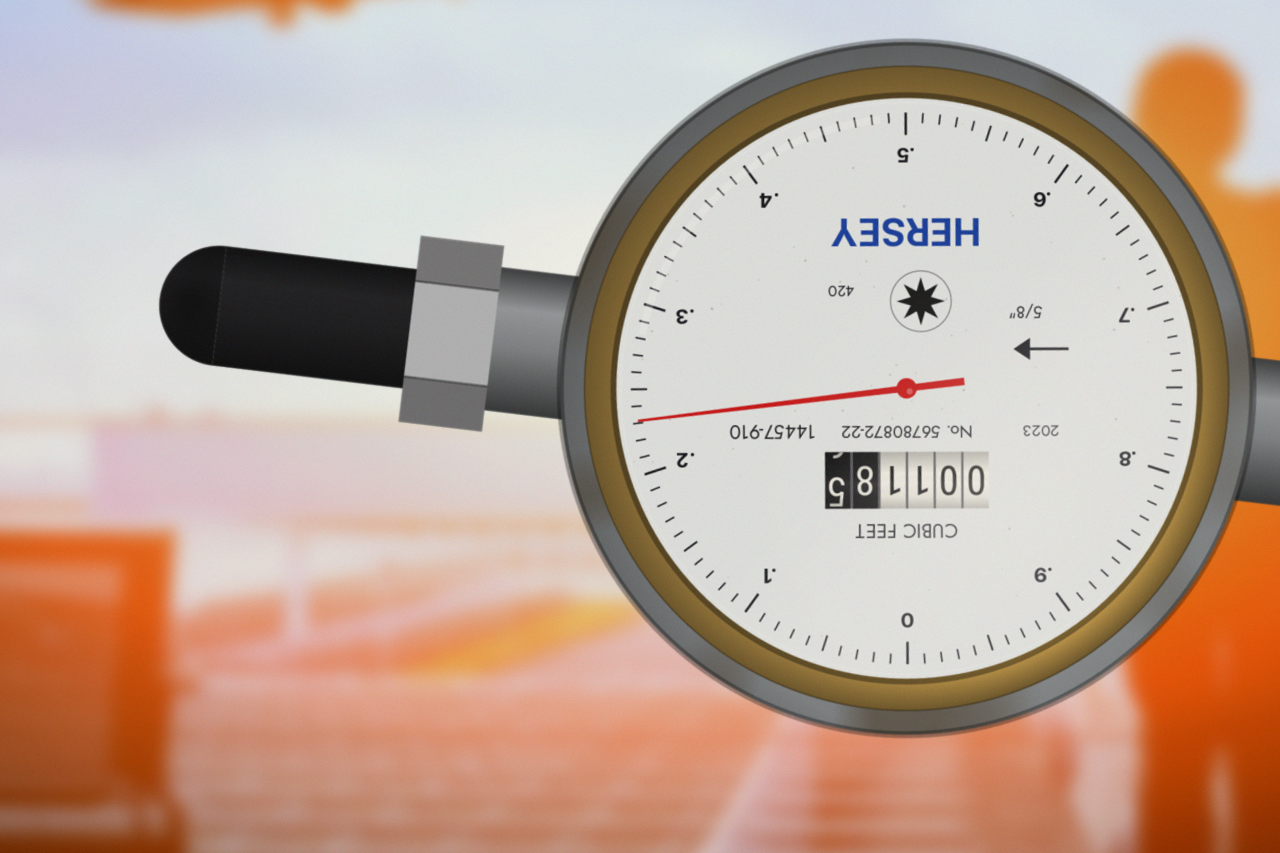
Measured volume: ft³ 1185.23
